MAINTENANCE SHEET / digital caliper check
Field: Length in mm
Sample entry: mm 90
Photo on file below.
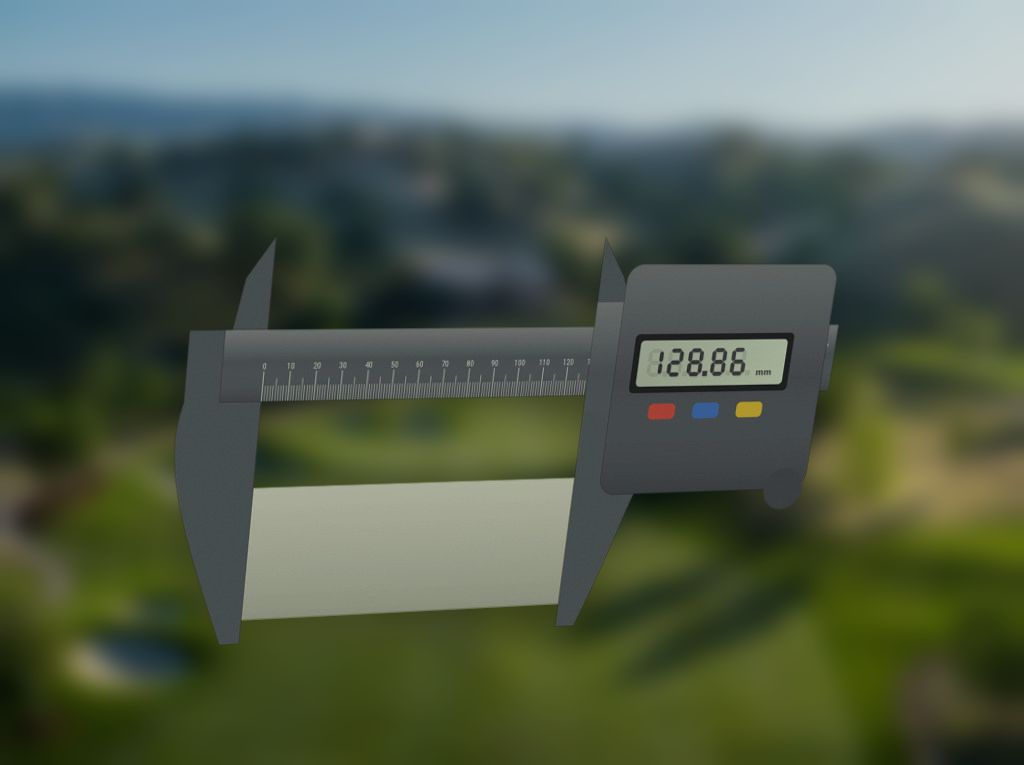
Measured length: mm 128.86
